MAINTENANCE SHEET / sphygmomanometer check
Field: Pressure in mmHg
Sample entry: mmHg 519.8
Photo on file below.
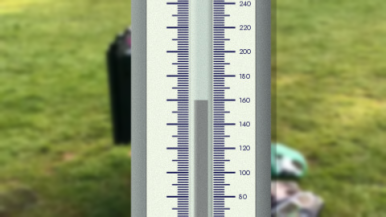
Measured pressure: mmHg 160
